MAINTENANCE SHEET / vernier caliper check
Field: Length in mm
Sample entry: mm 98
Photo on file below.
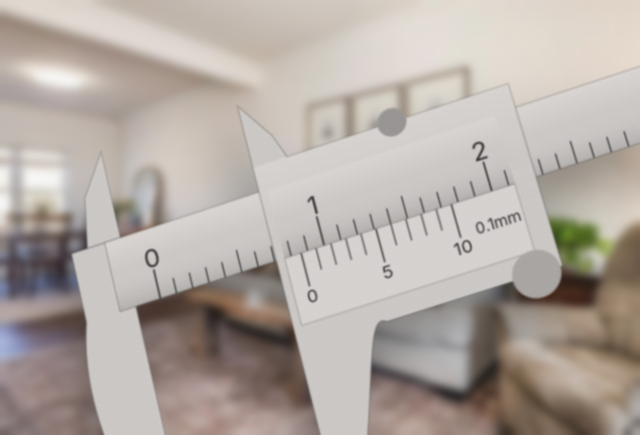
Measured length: mm 8.6
